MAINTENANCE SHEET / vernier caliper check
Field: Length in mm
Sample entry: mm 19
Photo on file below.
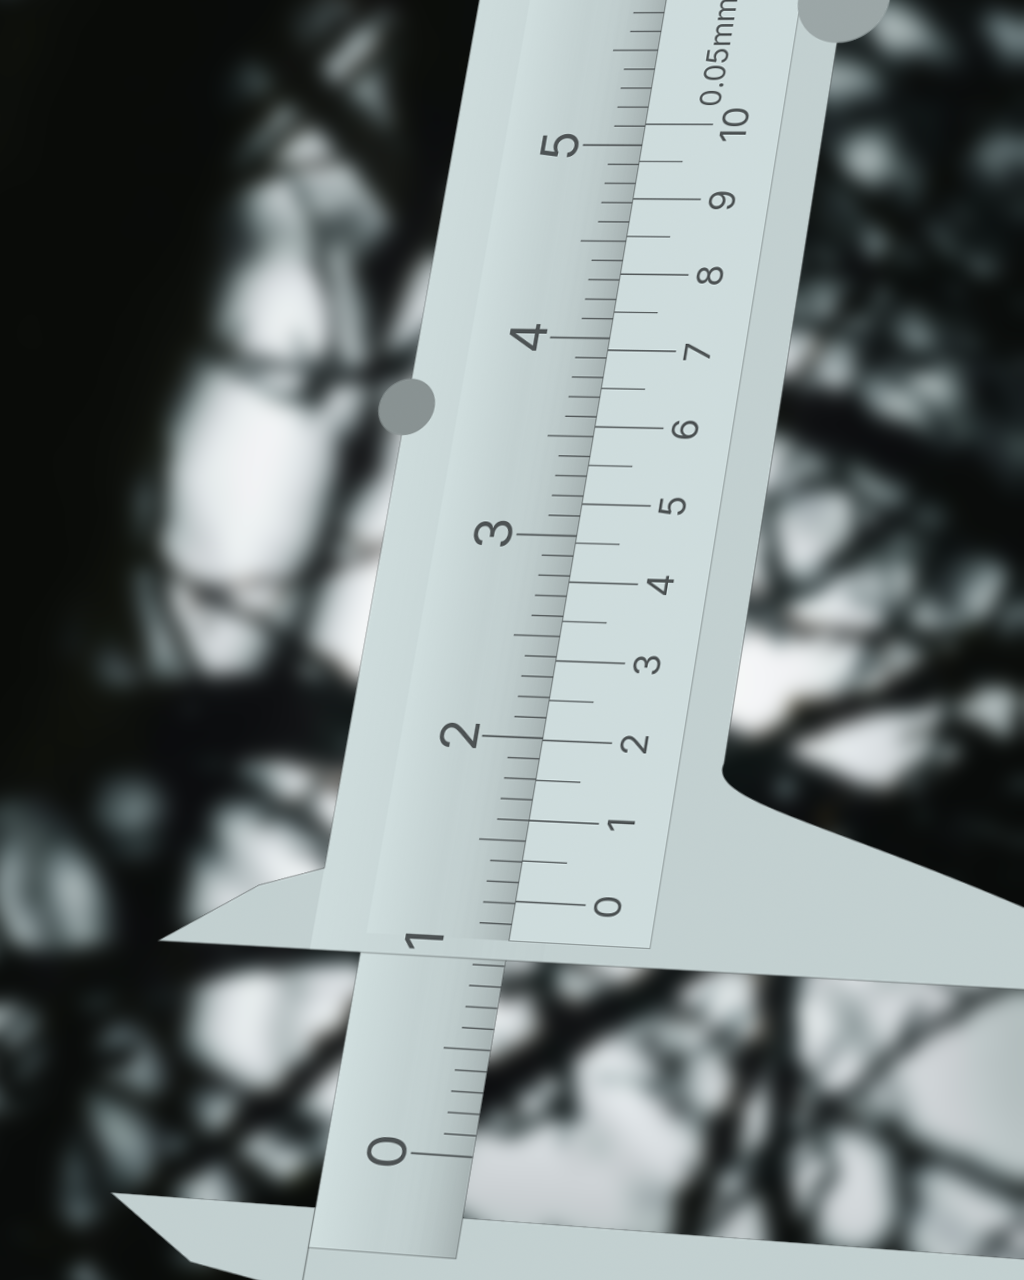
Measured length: mm 12.1
